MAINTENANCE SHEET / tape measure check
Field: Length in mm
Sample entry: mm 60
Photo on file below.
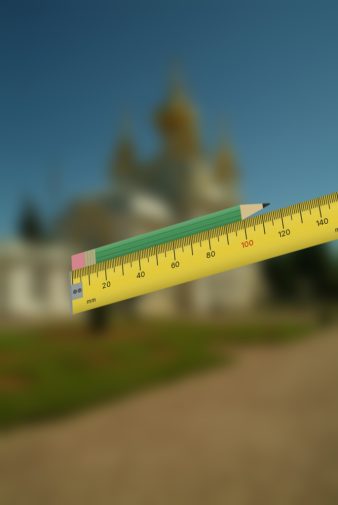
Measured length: mm 115
